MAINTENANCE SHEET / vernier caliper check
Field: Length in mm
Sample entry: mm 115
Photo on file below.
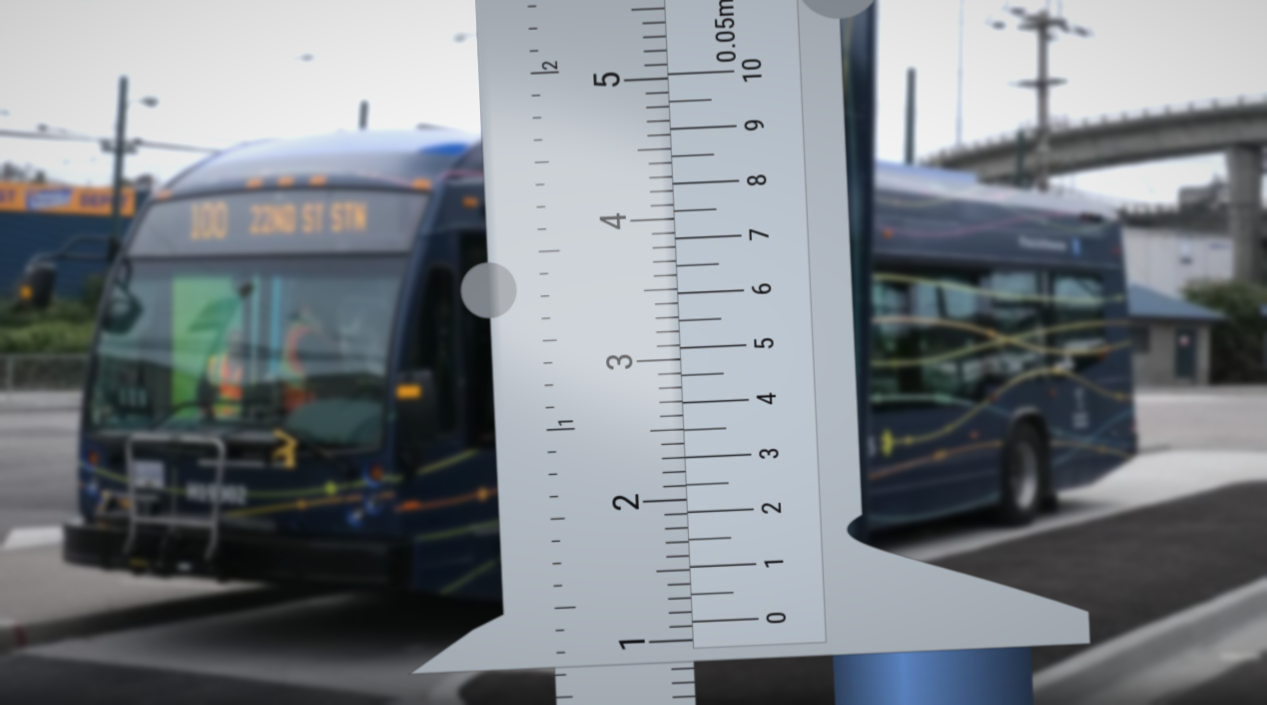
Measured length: mm 11.3
